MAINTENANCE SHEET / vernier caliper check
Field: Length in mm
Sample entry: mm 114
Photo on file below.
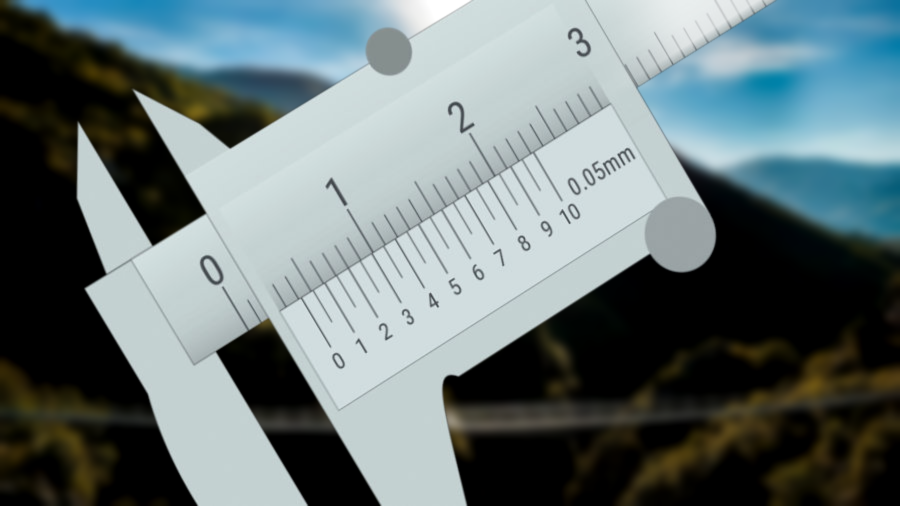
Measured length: mm 4.2
